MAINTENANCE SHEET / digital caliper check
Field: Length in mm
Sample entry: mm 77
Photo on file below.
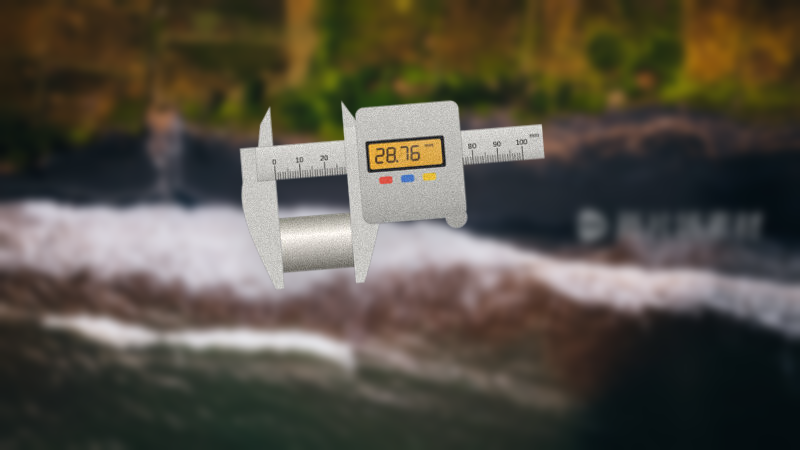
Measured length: mm 28.76
